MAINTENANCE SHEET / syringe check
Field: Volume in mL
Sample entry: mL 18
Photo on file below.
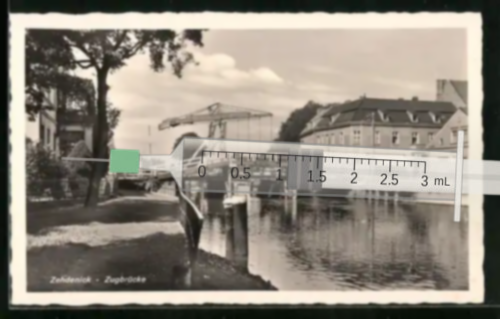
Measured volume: mL 1.1
